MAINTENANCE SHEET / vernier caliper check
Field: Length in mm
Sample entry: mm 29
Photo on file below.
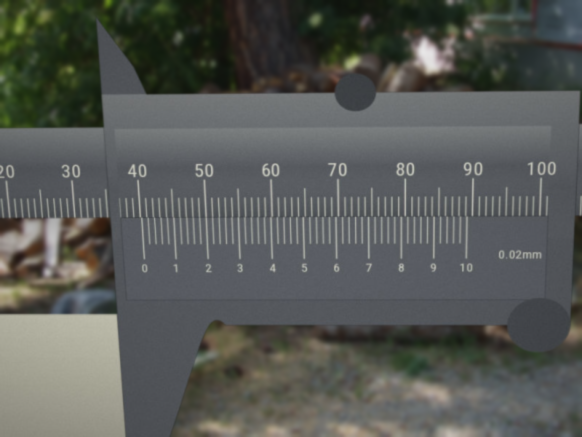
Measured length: mm 40.2
